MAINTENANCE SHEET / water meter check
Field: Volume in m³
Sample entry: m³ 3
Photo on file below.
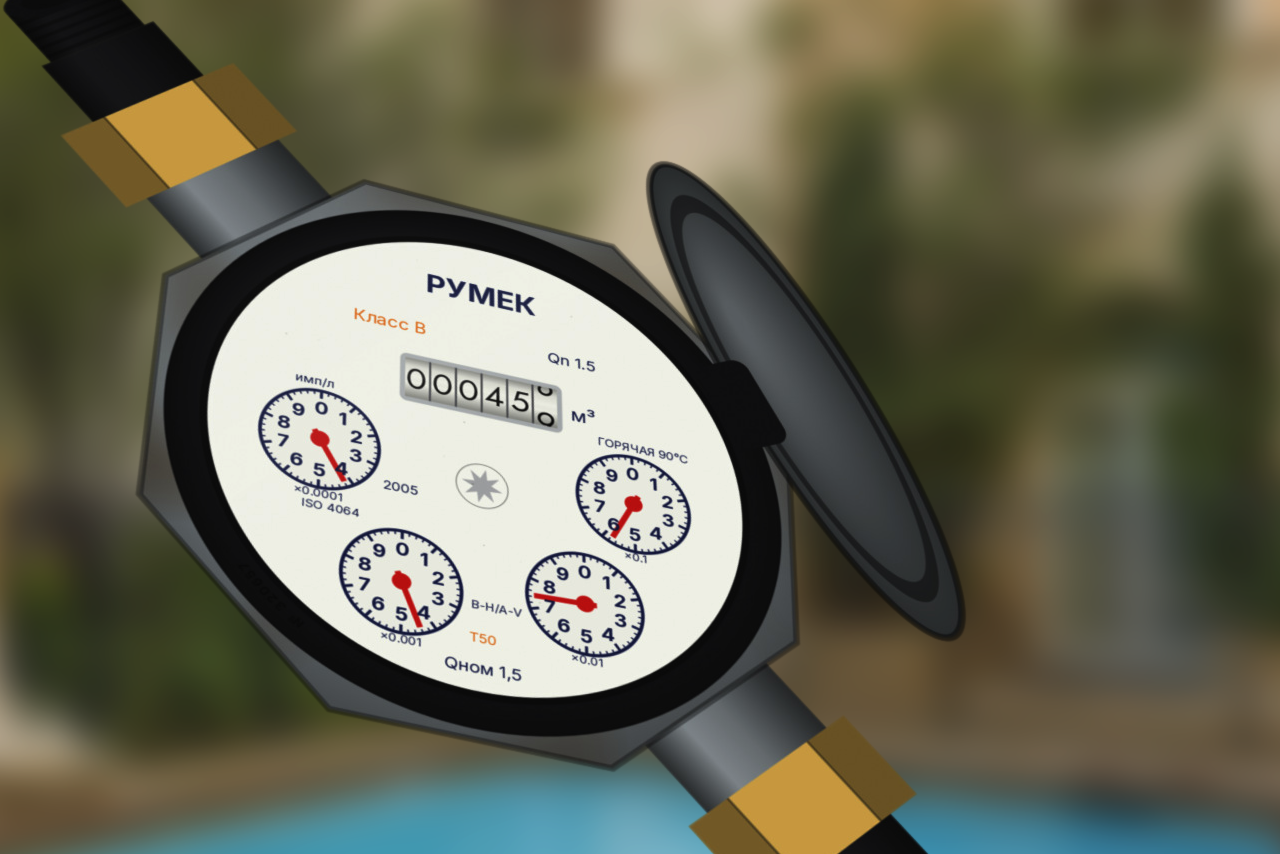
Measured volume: m³ 458.5744
